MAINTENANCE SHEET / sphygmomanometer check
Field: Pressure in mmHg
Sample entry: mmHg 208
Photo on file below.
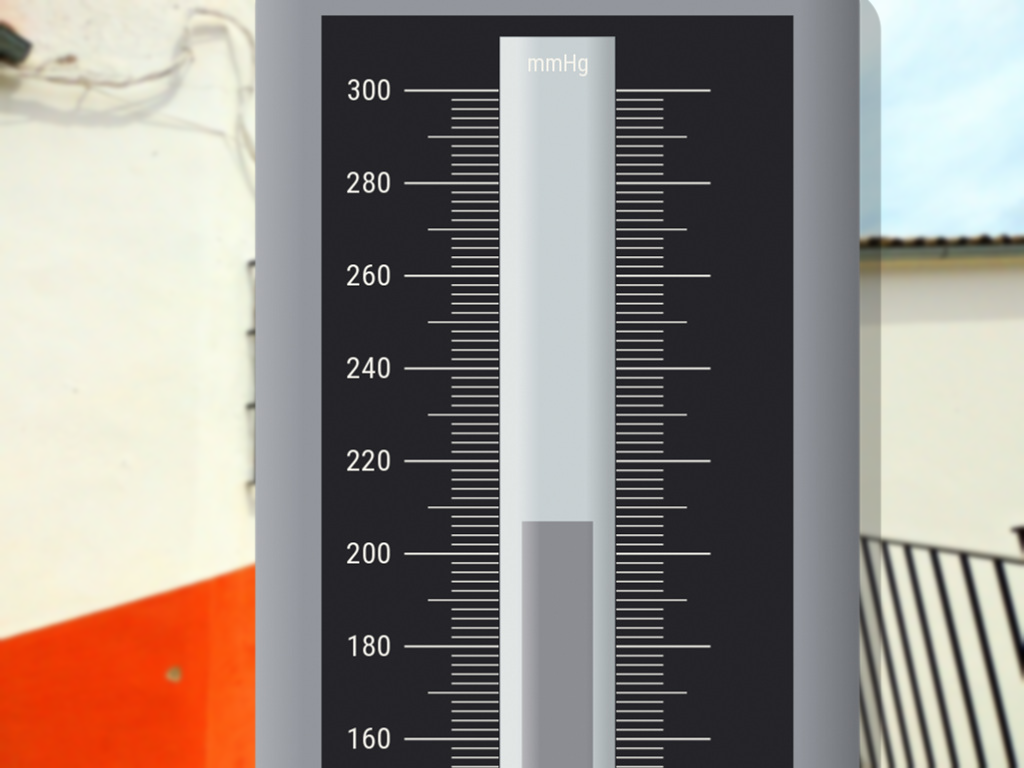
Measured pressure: mmHg 207
